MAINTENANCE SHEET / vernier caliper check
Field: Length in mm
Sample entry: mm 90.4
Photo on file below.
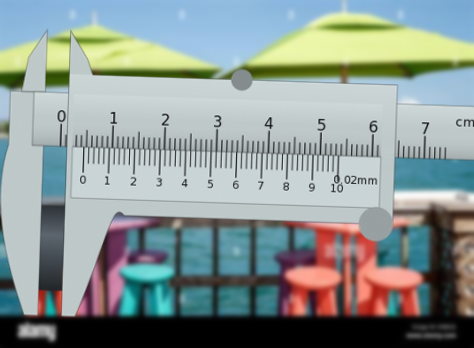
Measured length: mm 4.5
